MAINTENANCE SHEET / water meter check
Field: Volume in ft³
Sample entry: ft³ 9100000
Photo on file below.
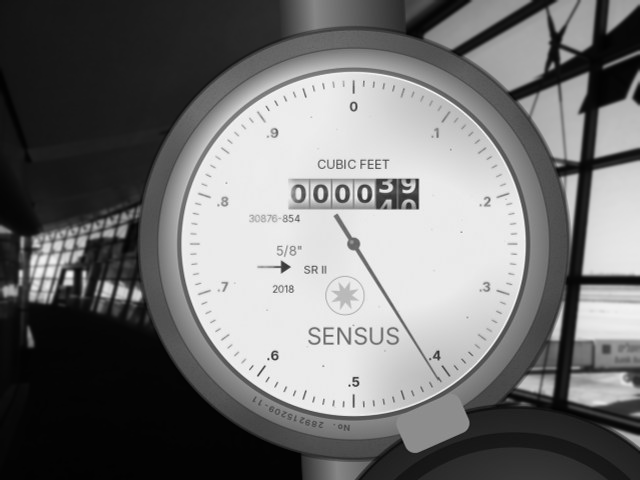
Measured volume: ft³ 39.41
